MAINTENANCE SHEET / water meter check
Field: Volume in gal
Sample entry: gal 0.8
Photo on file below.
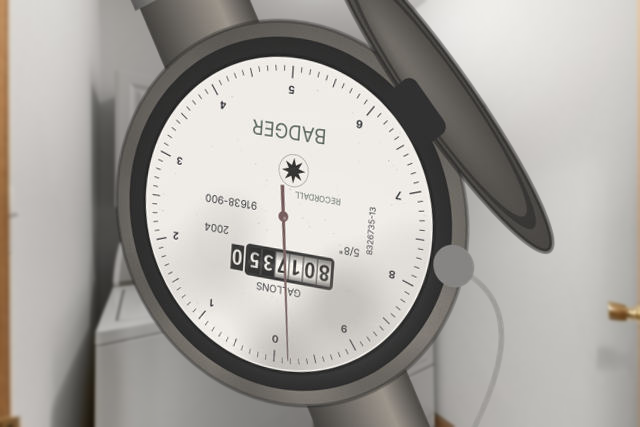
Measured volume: gal 8017349.8
